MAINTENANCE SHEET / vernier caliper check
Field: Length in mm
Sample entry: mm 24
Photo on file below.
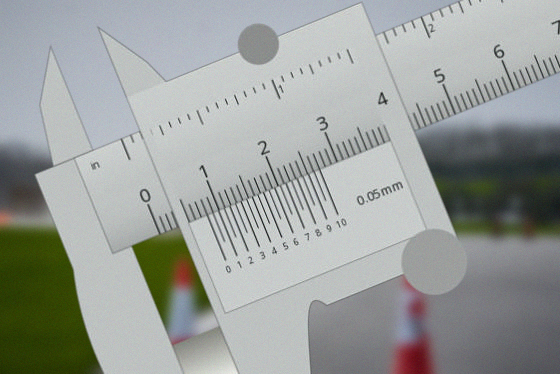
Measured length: mm 8.0
